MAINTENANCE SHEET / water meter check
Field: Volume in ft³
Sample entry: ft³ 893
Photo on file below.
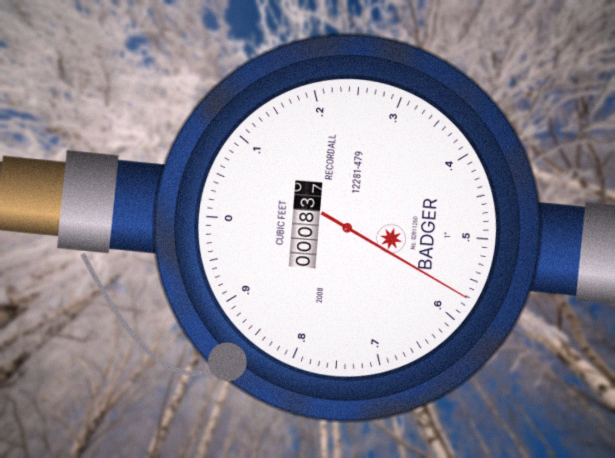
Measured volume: ft³ 836.57
